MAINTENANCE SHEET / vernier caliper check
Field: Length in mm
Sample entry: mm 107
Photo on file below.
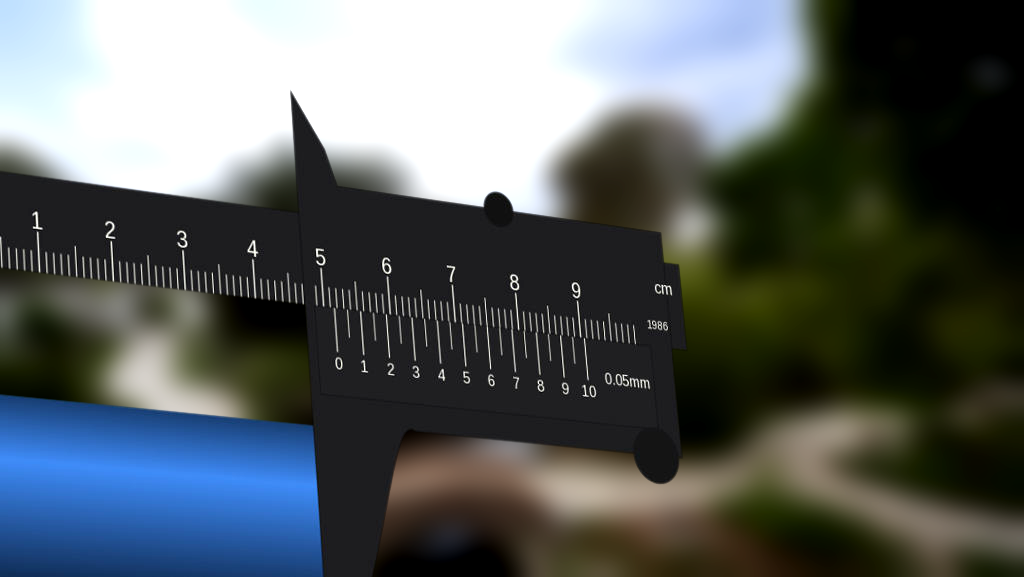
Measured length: mm 51.6
